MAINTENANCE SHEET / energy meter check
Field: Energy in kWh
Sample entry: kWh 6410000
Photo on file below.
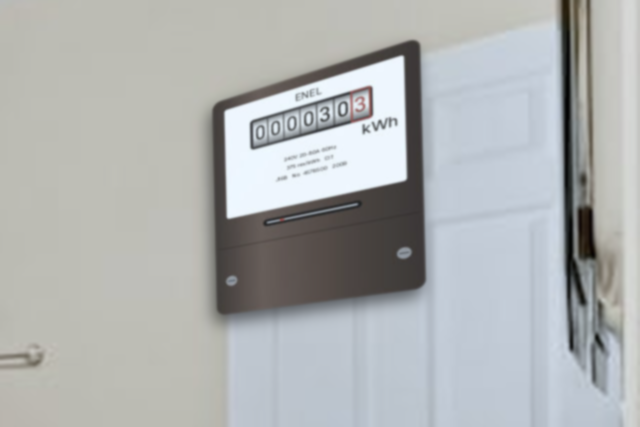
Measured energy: kWh 30.3
